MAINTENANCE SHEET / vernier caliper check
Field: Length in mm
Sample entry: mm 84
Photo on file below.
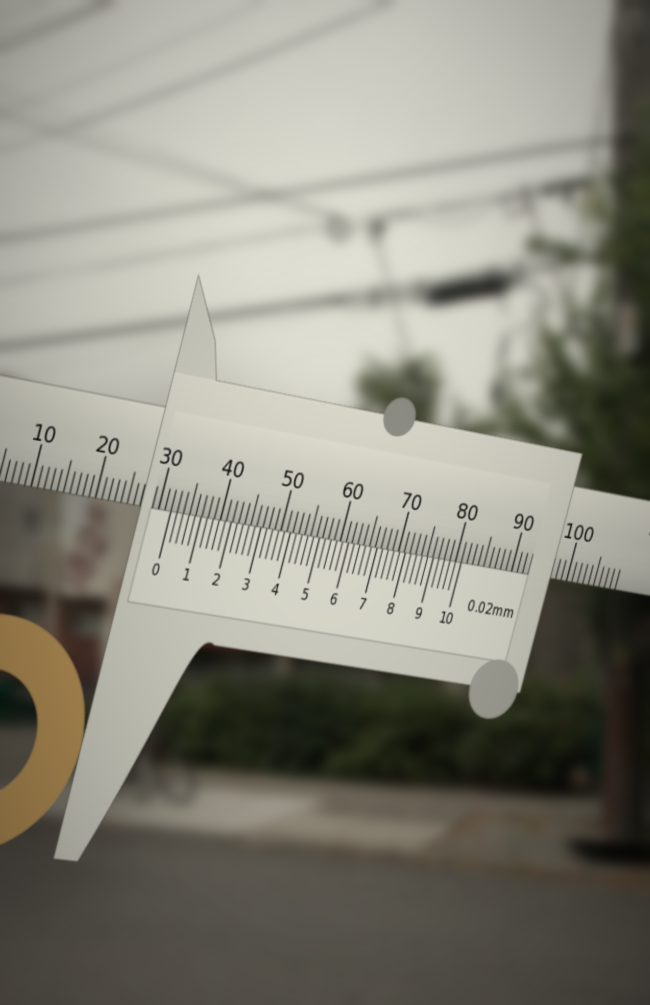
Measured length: mm 32.0
